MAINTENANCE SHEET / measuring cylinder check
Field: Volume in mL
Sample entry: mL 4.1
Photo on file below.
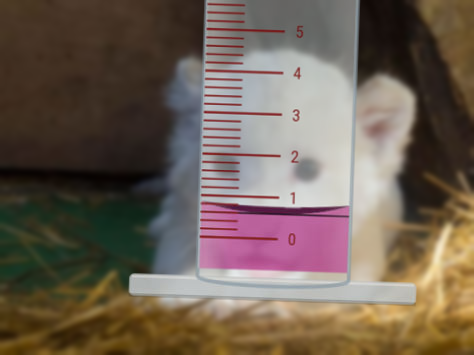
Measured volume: mL 0.6
